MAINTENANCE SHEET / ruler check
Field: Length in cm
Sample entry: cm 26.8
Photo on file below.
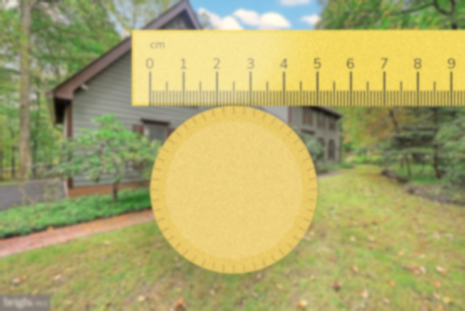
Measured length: cm 5
